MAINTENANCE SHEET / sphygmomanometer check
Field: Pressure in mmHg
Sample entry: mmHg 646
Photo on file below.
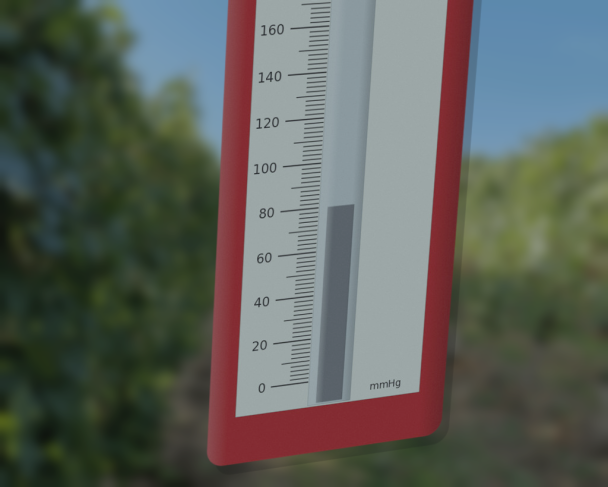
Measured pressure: mmHg 80
